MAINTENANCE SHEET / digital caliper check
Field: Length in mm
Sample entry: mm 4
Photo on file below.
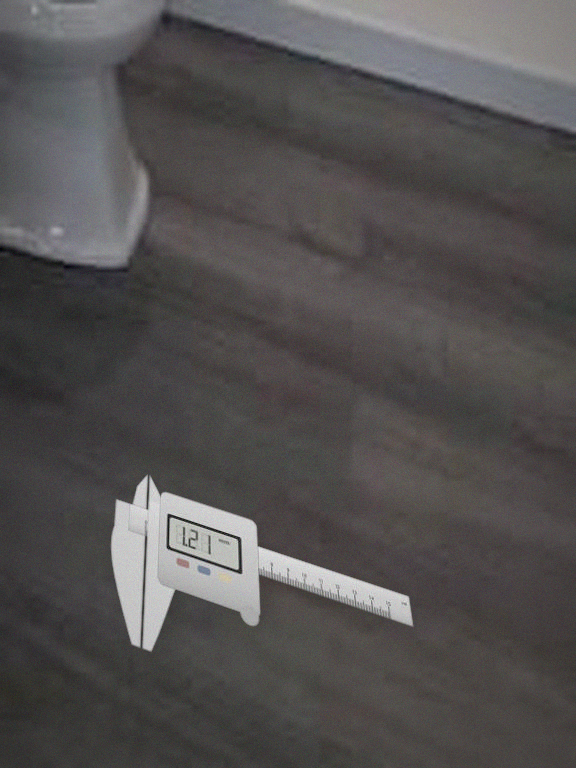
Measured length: mm 1.21
